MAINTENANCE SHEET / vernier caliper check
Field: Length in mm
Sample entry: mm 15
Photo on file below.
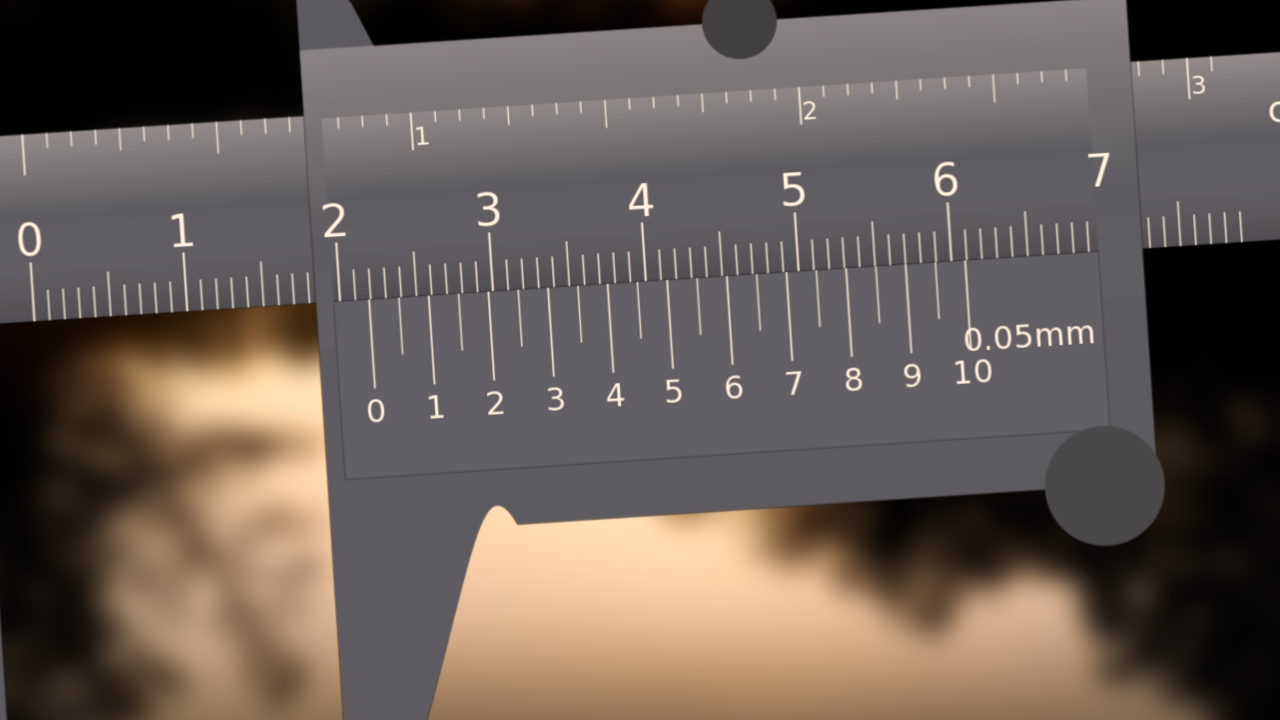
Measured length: mm 21.9
